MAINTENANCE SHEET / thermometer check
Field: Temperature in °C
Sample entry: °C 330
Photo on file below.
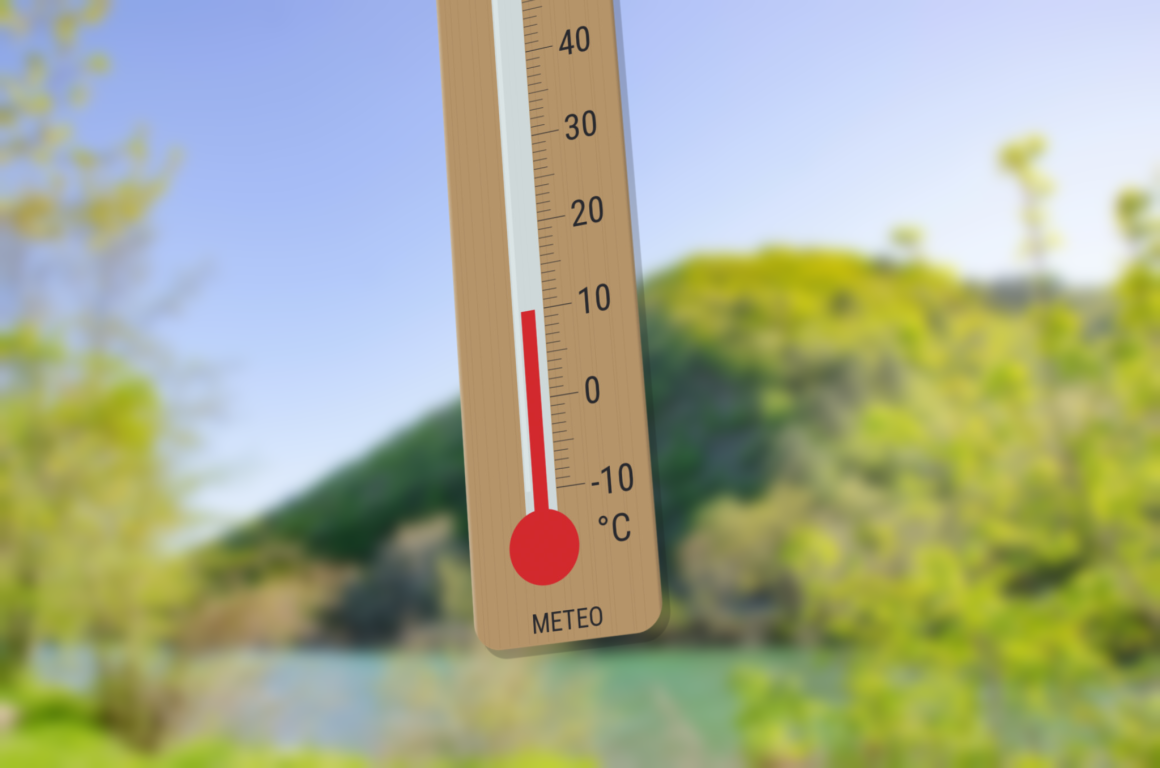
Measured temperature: °C 10
